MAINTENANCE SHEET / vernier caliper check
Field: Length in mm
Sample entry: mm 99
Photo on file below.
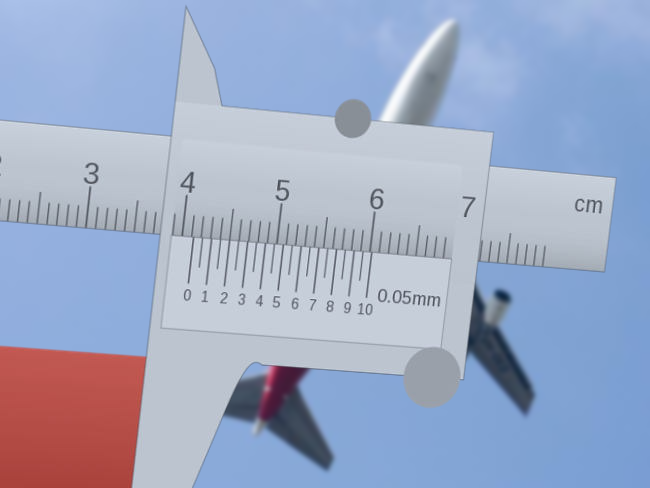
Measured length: mm 41.2
